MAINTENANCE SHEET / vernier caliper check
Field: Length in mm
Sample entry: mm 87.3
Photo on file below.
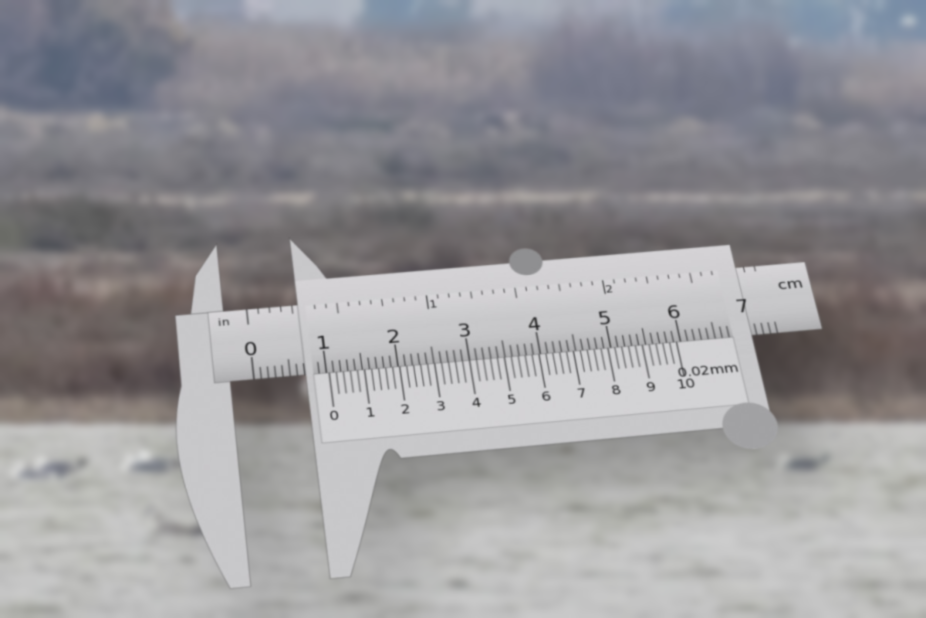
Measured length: mm 10.4
